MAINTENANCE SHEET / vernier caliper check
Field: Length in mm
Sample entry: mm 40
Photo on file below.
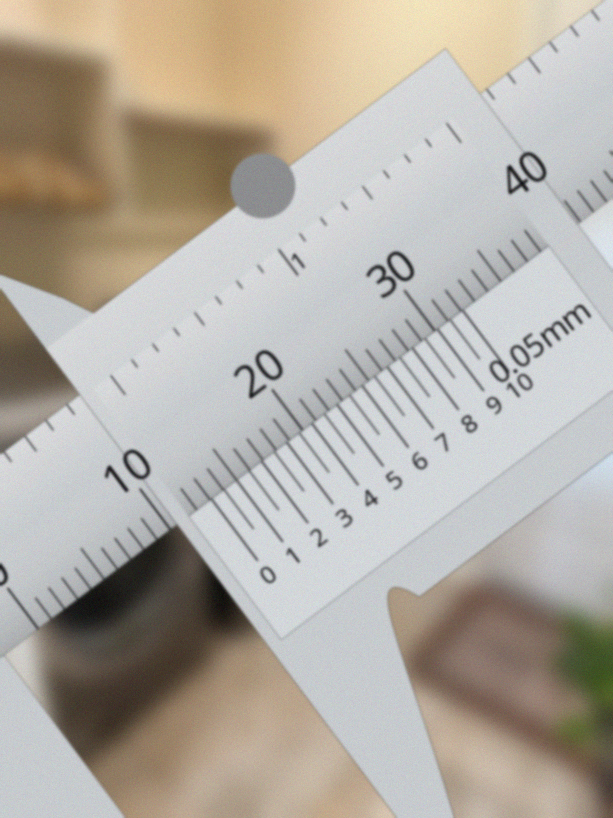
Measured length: mm 13.1
